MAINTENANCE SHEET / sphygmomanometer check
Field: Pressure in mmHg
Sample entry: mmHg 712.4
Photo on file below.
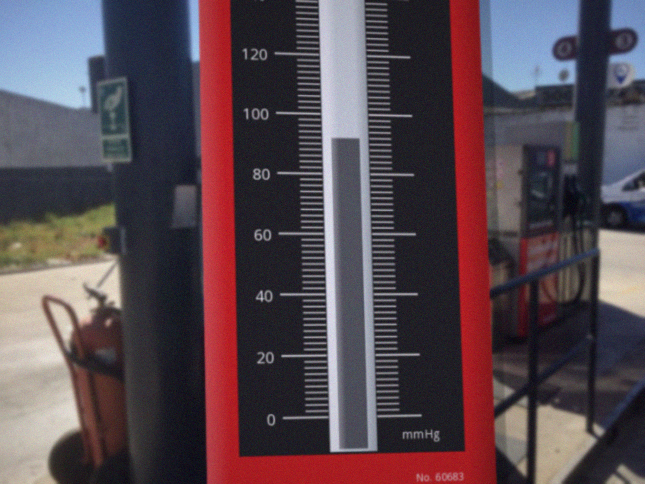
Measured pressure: mmHg 92
